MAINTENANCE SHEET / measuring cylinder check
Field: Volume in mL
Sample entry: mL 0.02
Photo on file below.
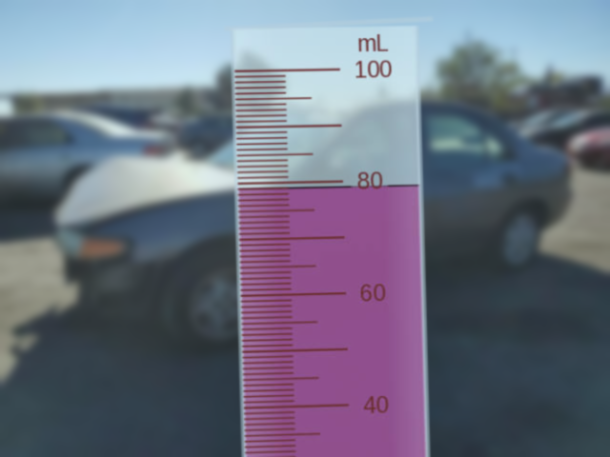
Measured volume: mL 79
